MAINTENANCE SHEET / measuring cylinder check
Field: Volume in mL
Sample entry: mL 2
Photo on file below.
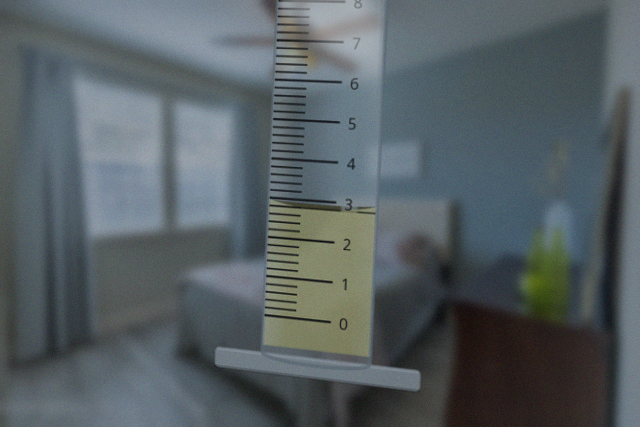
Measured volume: mL 2.8
